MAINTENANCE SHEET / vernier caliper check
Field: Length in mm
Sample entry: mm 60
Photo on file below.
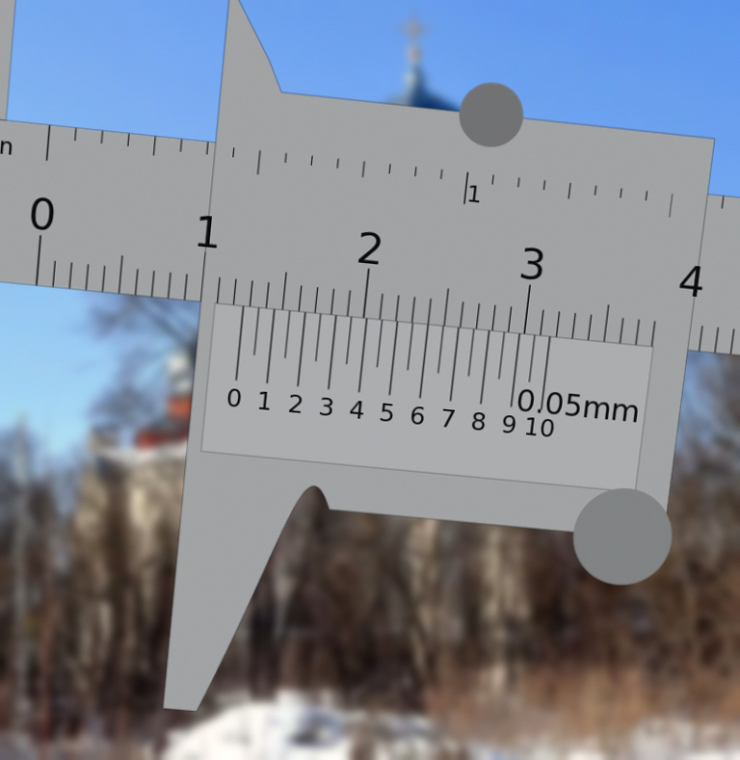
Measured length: mm 12.6
